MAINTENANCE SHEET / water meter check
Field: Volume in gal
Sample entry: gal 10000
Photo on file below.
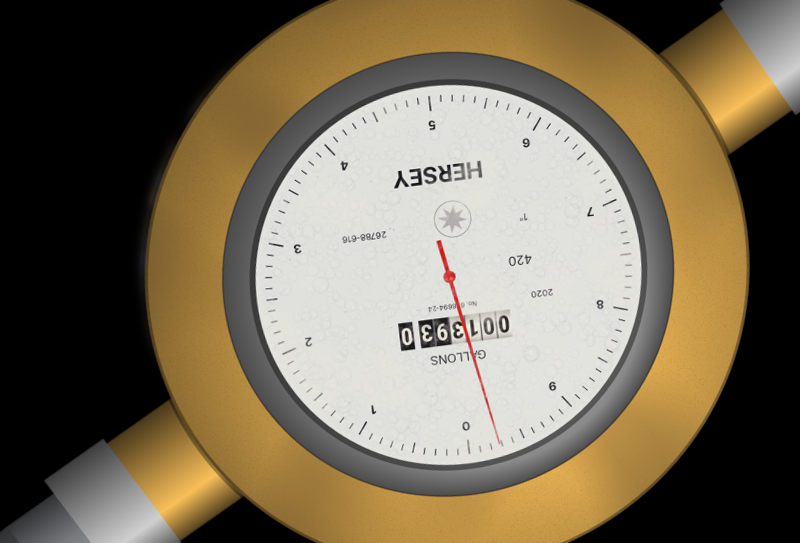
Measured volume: gal 13929.7
